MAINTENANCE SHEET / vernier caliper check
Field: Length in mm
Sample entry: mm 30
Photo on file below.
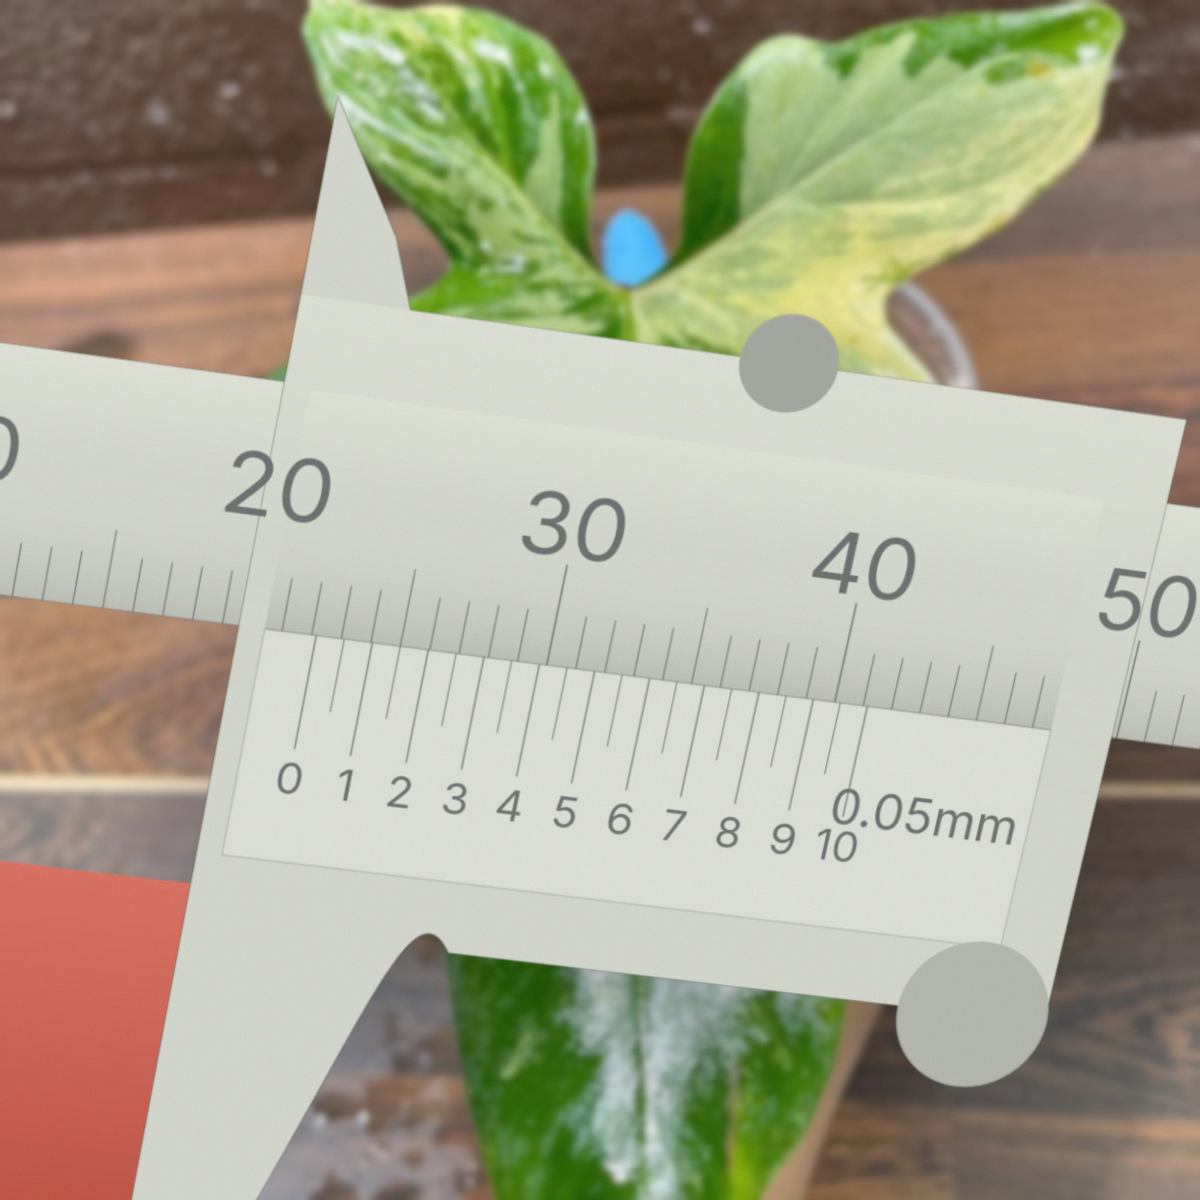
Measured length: mm 22.15
